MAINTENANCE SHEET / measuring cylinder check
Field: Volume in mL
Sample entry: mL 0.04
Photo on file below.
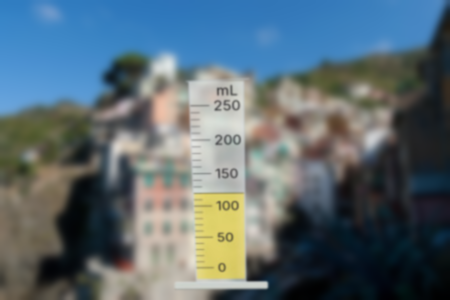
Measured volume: mL 120
